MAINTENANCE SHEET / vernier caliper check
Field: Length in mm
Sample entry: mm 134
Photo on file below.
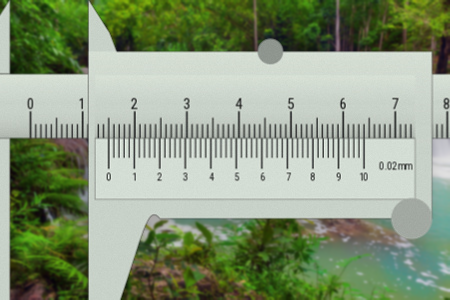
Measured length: mm 15.0
